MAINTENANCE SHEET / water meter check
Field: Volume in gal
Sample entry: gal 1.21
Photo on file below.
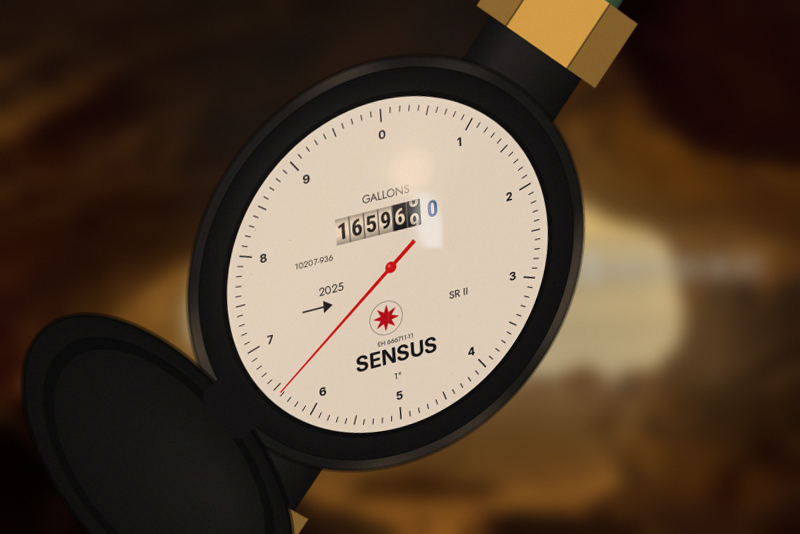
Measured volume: gal 1659686.4
